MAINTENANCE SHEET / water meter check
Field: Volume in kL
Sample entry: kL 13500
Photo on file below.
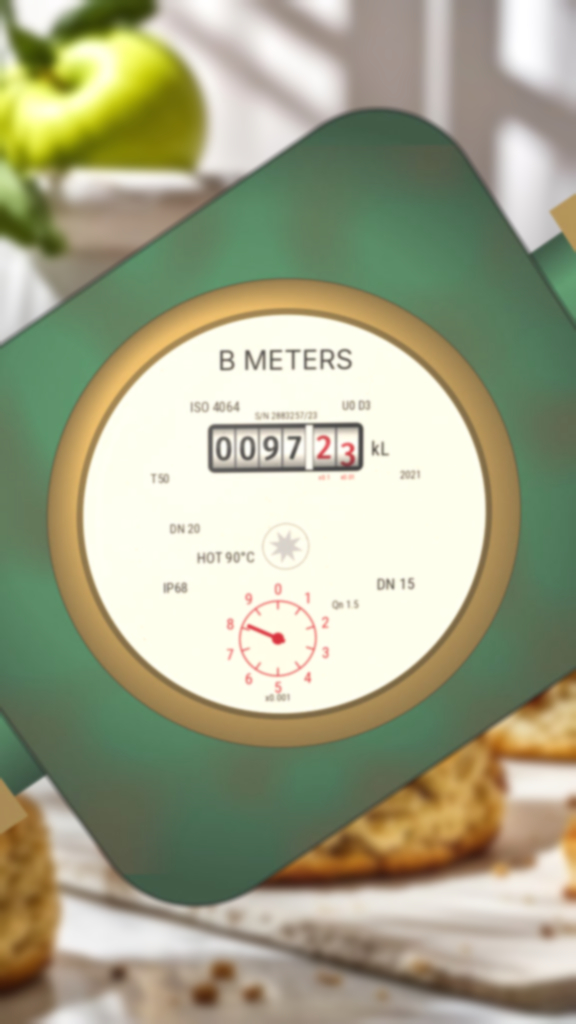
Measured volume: kL 97.228
